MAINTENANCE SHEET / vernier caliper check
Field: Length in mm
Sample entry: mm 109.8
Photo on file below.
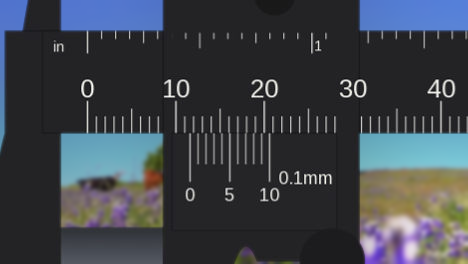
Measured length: mm 11.6
